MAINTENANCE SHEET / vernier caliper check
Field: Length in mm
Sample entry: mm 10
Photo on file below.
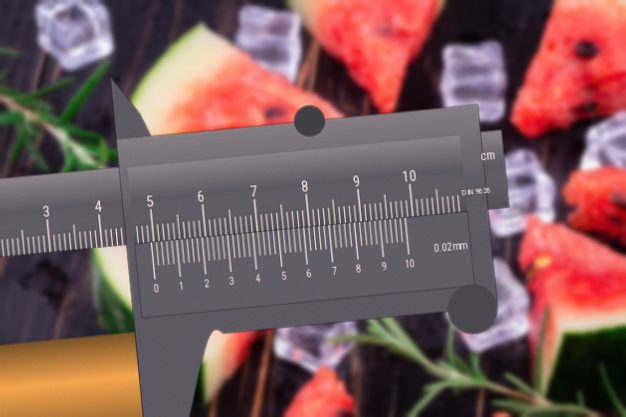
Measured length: mm 49.5
